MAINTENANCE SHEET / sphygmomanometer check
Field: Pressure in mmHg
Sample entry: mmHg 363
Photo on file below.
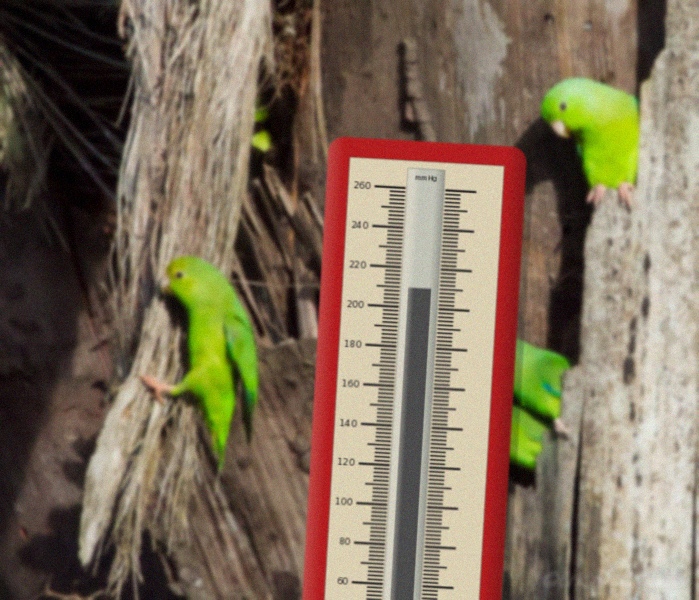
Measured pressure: mmHg 210
